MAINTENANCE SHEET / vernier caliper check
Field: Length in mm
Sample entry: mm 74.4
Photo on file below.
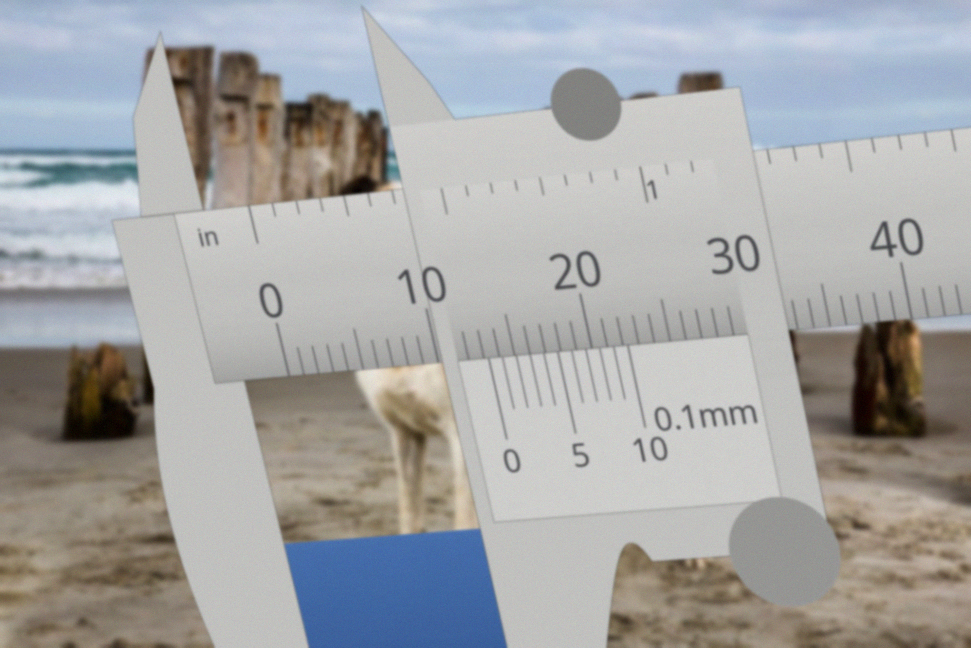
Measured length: mm 13.3
